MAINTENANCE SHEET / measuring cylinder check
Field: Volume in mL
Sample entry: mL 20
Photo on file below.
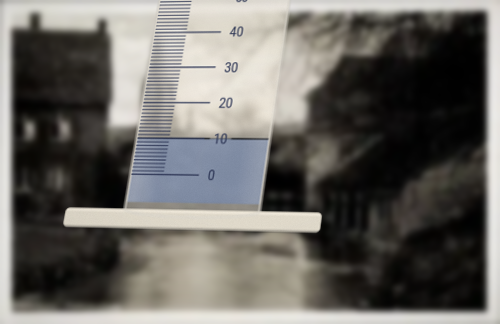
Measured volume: mL 10
